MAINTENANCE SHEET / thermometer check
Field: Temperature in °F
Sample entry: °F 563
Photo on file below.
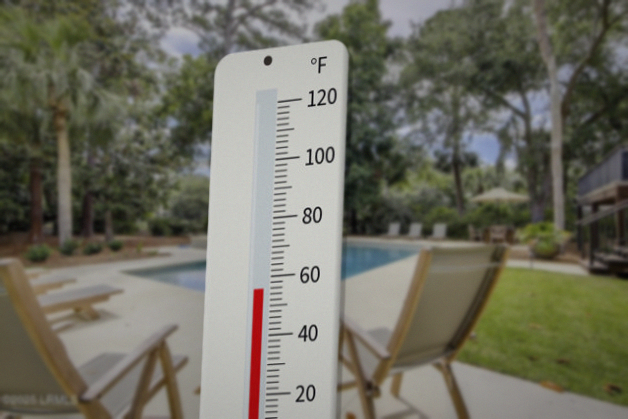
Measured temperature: °F 56
